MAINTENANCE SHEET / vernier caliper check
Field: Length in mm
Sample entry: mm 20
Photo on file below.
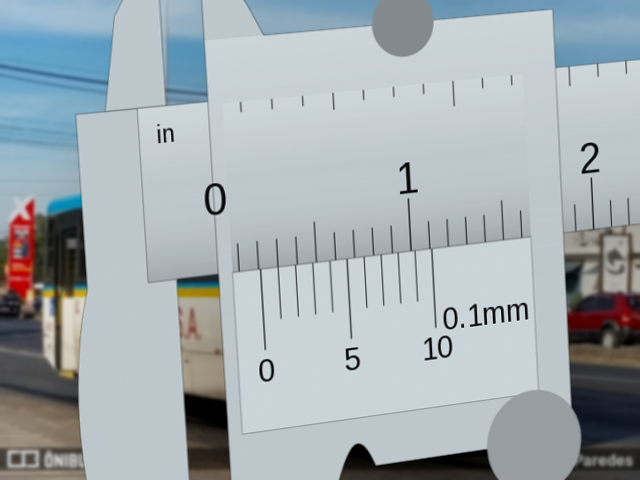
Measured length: mm 2.1
